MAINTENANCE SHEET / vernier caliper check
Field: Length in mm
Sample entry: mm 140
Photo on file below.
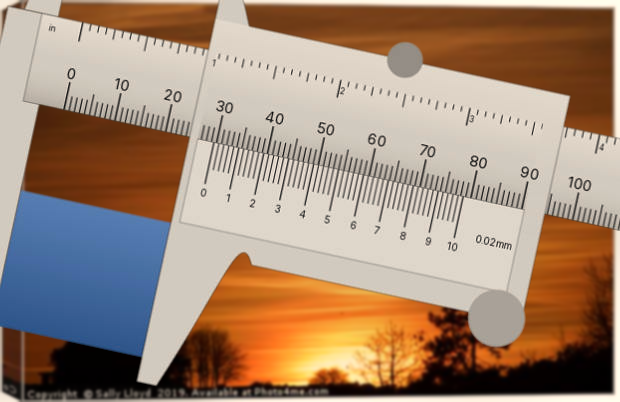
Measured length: mm 29.5
